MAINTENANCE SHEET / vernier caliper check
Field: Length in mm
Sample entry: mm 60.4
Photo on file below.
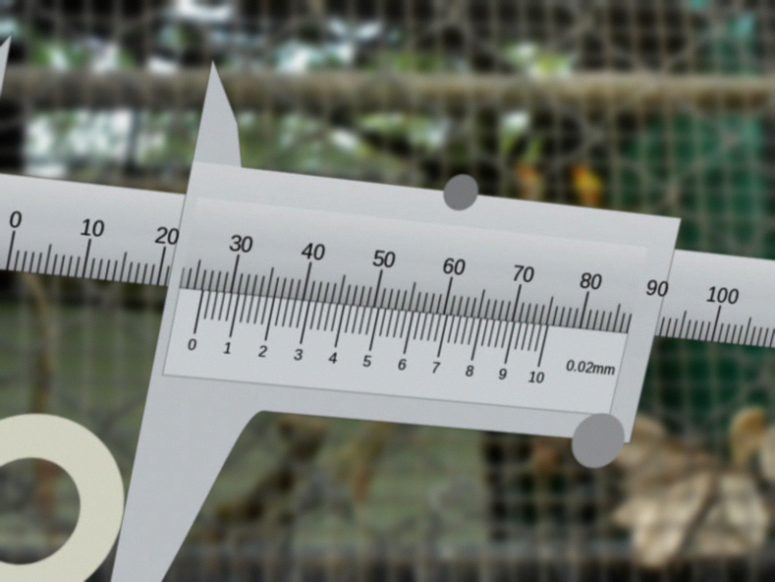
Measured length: mm 26.2
